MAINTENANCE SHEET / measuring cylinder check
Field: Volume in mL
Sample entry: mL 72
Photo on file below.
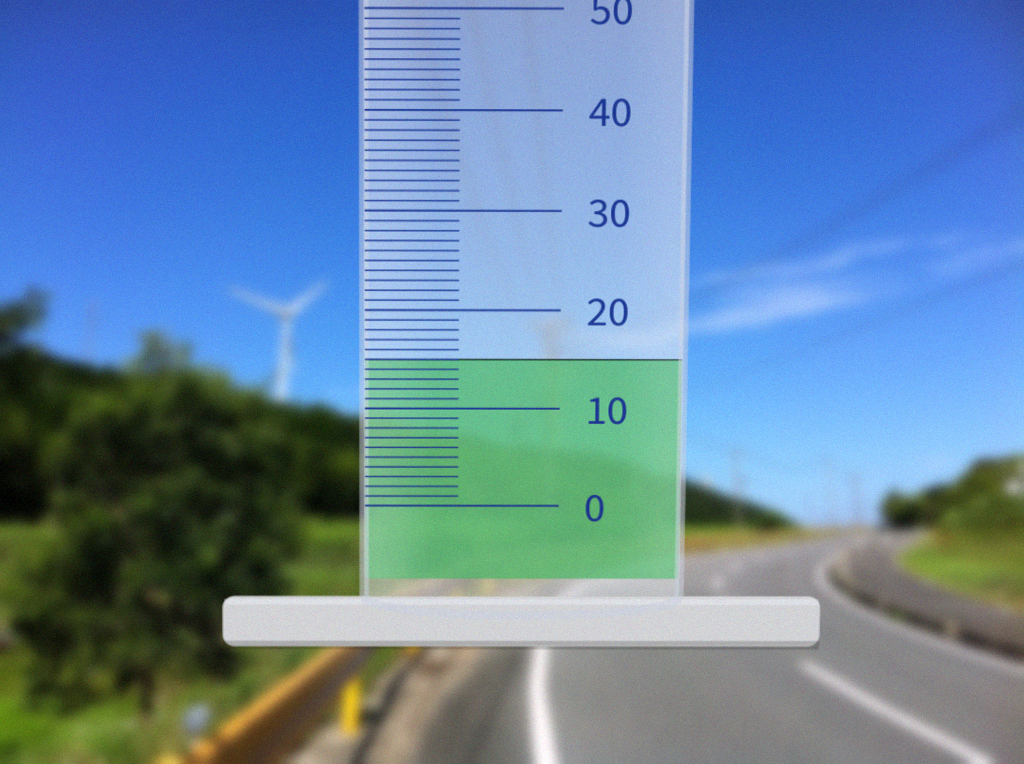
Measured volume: mL 15
